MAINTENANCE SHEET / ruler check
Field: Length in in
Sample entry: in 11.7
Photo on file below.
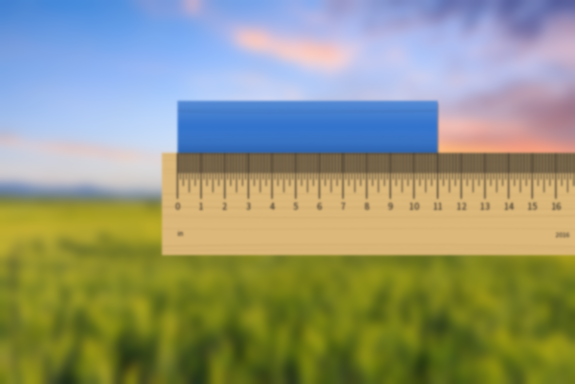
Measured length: in 11
